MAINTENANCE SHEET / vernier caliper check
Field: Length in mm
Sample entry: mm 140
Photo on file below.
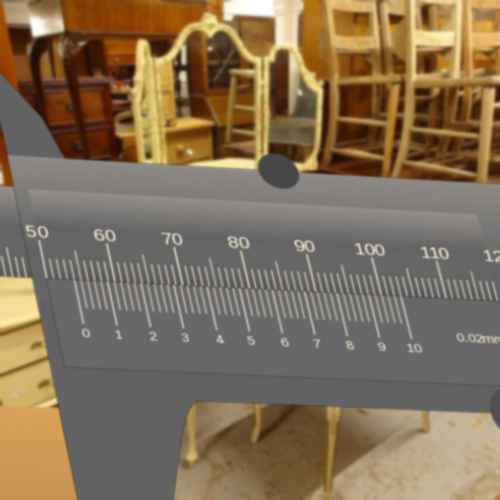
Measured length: mm 54.0
